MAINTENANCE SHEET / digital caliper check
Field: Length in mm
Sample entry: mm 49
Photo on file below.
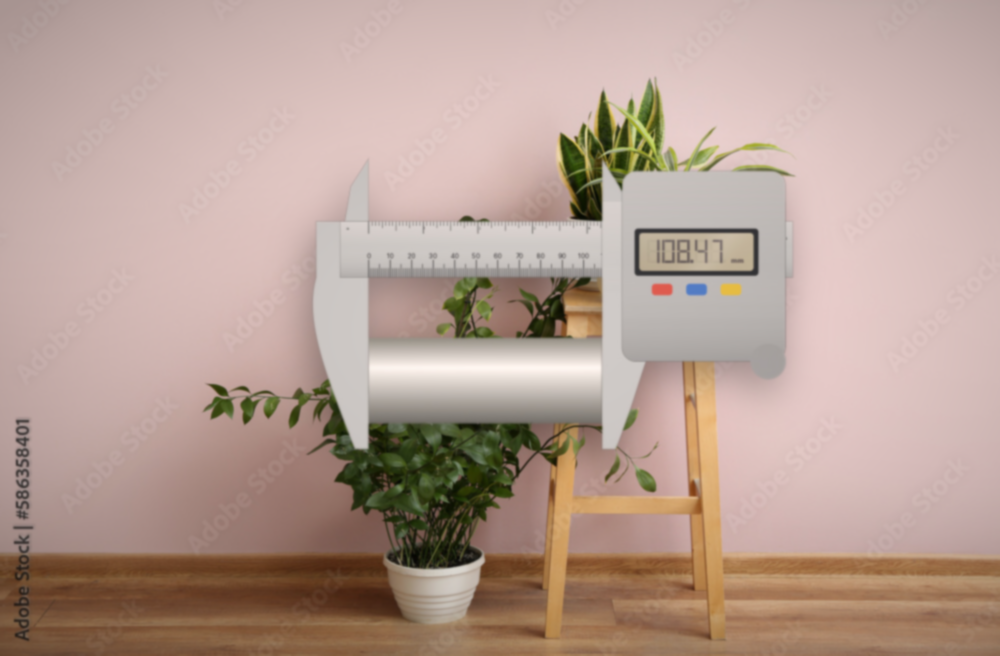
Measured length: mm 108.47
